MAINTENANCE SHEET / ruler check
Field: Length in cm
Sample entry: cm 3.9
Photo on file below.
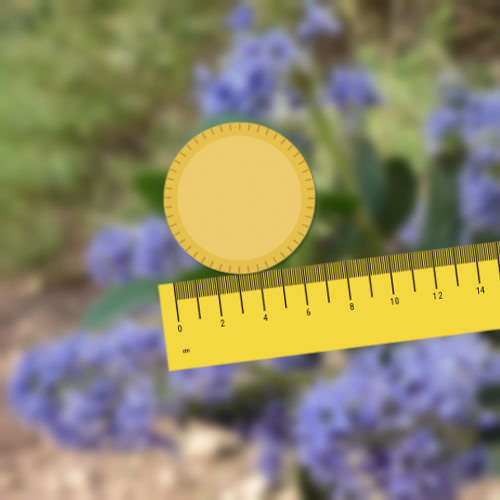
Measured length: cm 7
